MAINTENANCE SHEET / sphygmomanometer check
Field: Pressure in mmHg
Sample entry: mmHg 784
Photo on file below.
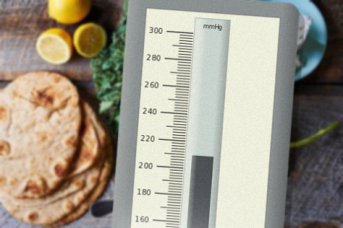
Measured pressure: mmHg 210
